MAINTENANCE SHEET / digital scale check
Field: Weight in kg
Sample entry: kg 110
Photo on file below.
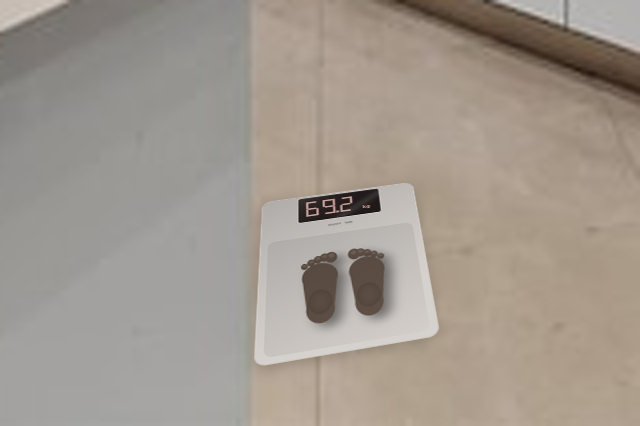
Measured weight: kg 69.2
